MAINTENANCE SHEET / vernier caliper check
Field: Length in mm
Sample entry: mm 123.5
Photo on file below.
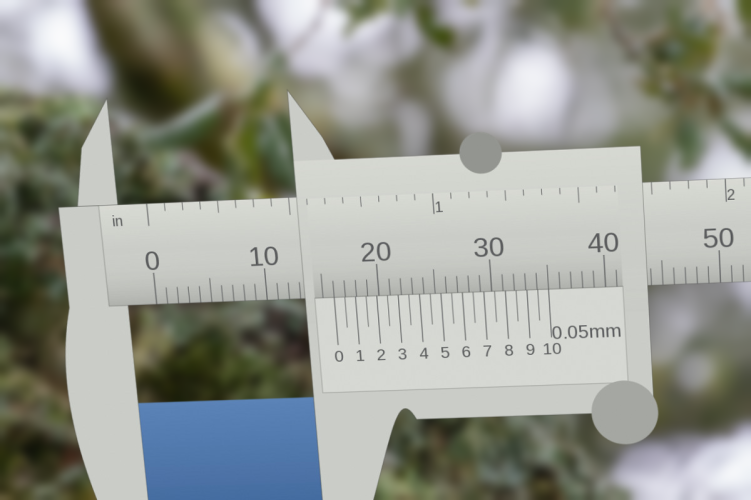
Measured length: mm 16.0
